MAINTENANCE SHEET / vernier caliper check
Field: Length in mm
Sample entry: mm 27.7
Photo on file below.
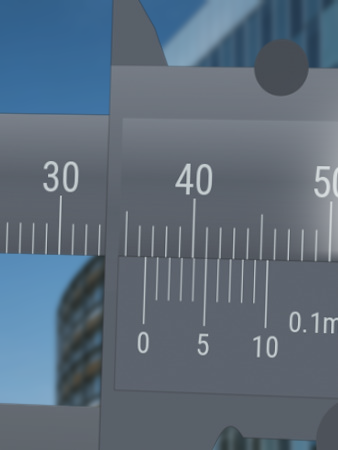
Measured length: mm 36.5
